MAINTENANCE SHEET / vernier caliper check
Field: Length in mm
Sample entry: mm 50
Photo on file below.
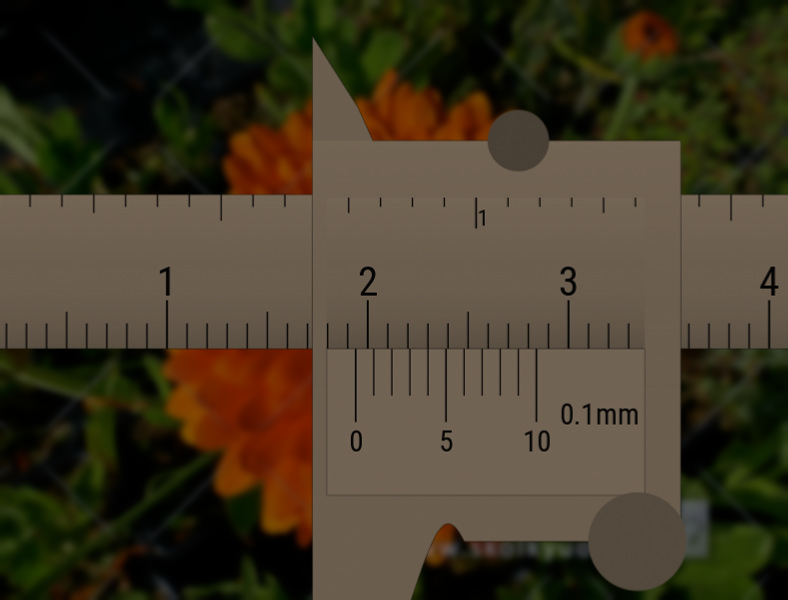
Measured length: mm 19.4
